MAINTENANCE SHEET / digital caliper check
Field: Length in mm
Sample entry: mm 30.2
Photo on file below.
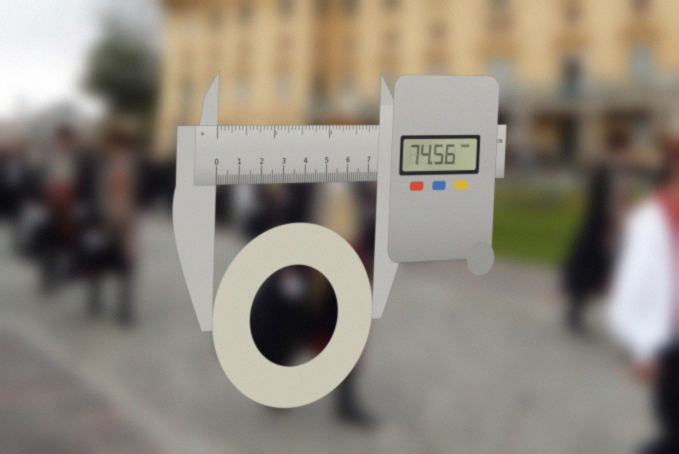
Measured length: mm 74.56
